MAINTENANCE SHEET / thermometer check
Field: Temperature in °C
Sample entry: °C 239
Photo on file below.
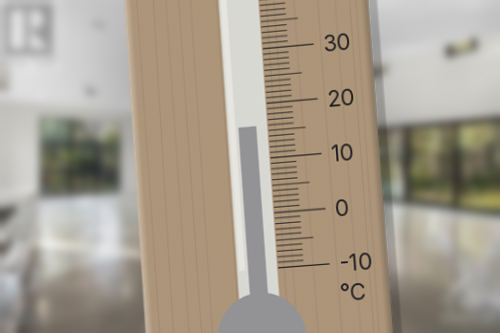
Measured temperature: °C 16
